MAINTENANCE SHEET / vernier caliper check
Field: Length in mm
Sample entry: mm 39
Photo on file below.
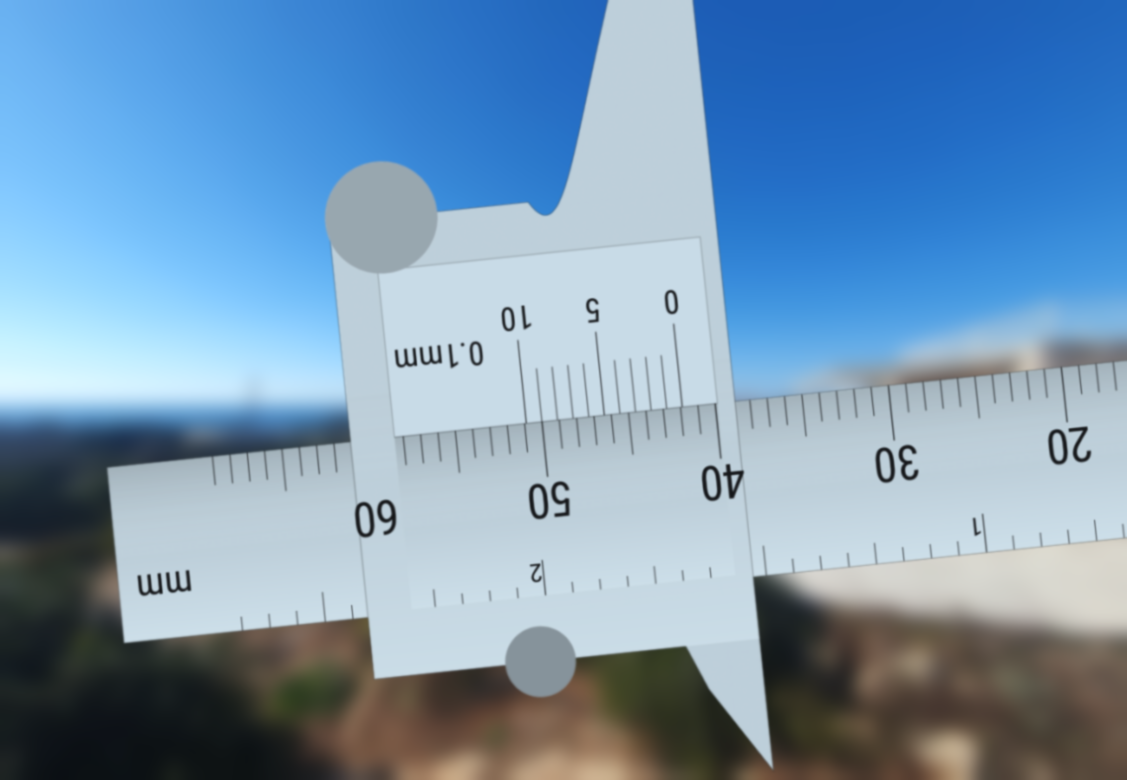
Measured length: mm 41.9
